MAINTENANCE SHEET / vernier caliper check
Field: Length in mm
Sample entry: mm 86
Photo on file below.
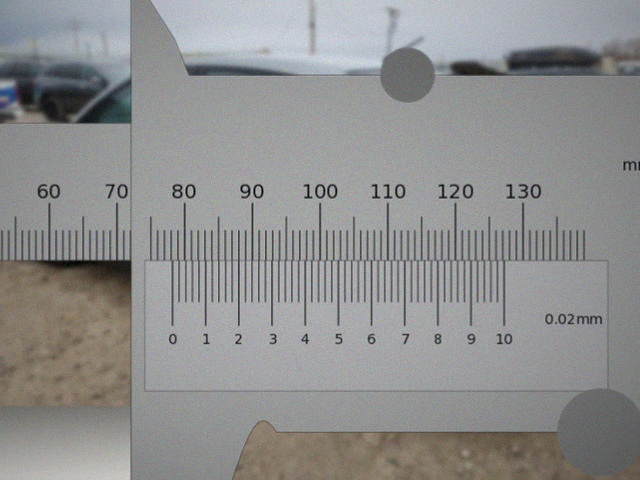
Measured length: mm 78.2
